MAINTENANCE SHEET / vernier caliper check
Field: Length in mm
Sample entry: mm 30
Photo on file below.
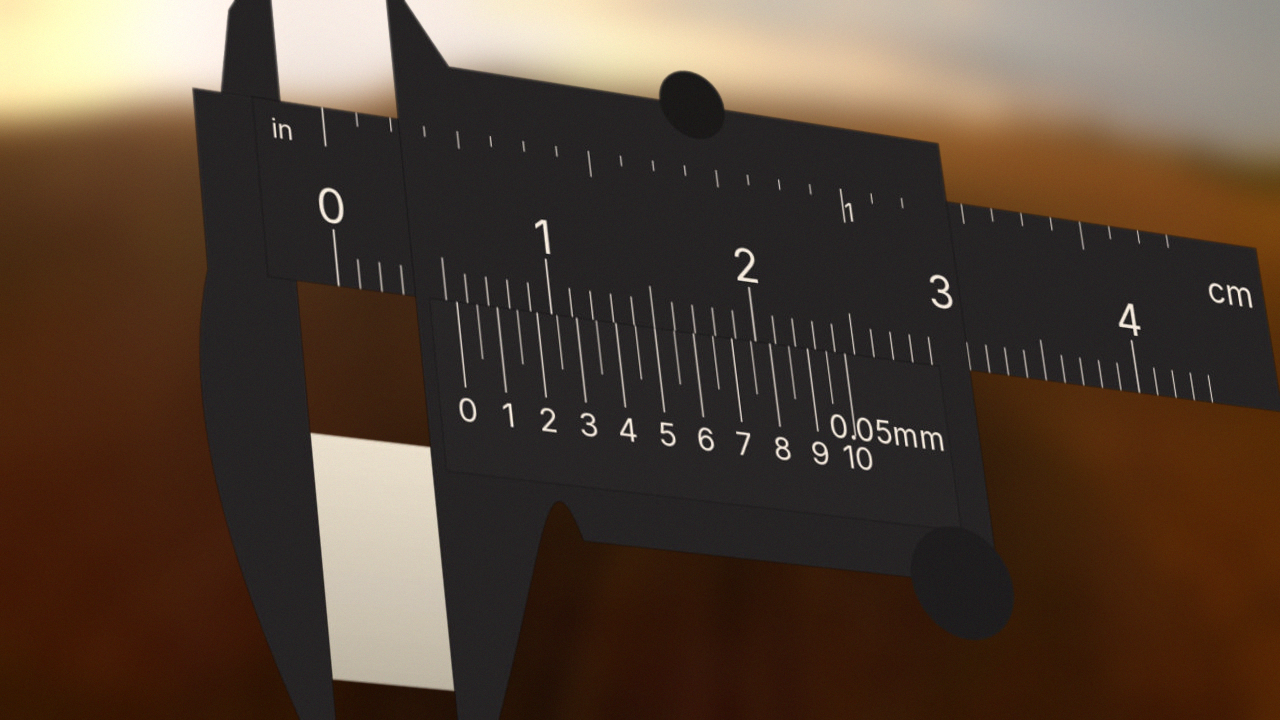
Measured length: mm 5.5
